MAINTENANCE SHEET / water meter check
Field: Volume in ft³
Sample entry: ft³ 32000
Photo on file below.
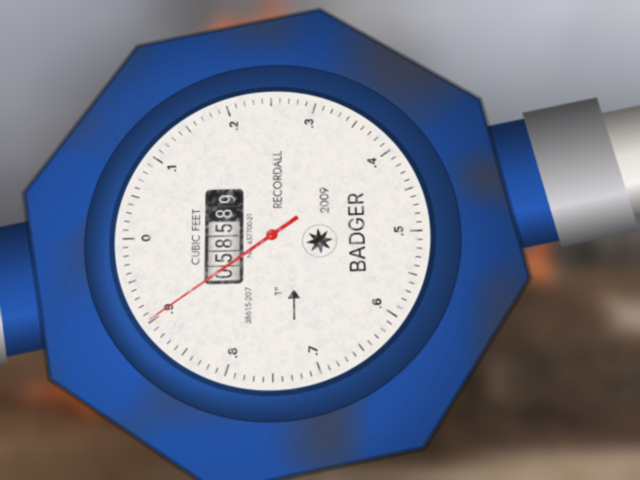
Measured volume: ft³ 58588.90
